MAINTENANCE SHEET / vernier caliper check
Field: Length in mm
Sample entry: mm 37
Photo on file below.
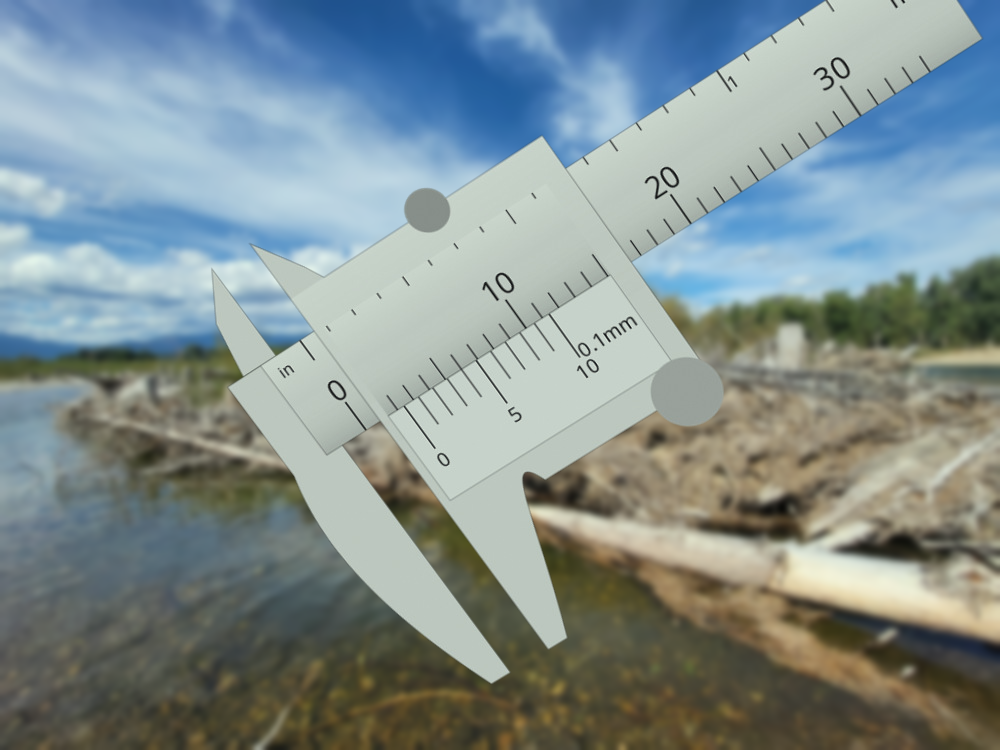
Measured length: mm 2.4
